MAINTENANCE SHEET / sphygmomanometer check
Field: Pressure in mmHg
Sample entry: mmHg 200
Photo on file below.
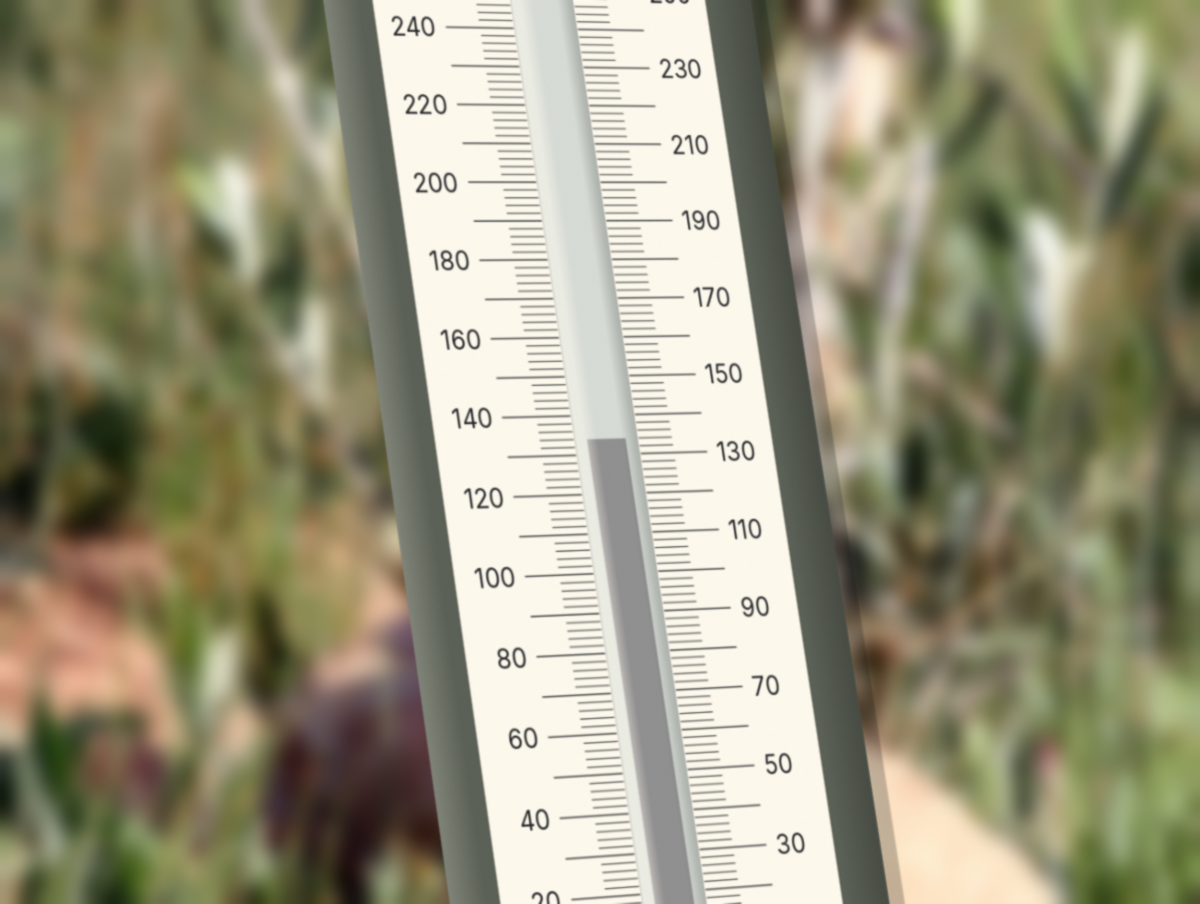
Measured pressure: mmHg 134
